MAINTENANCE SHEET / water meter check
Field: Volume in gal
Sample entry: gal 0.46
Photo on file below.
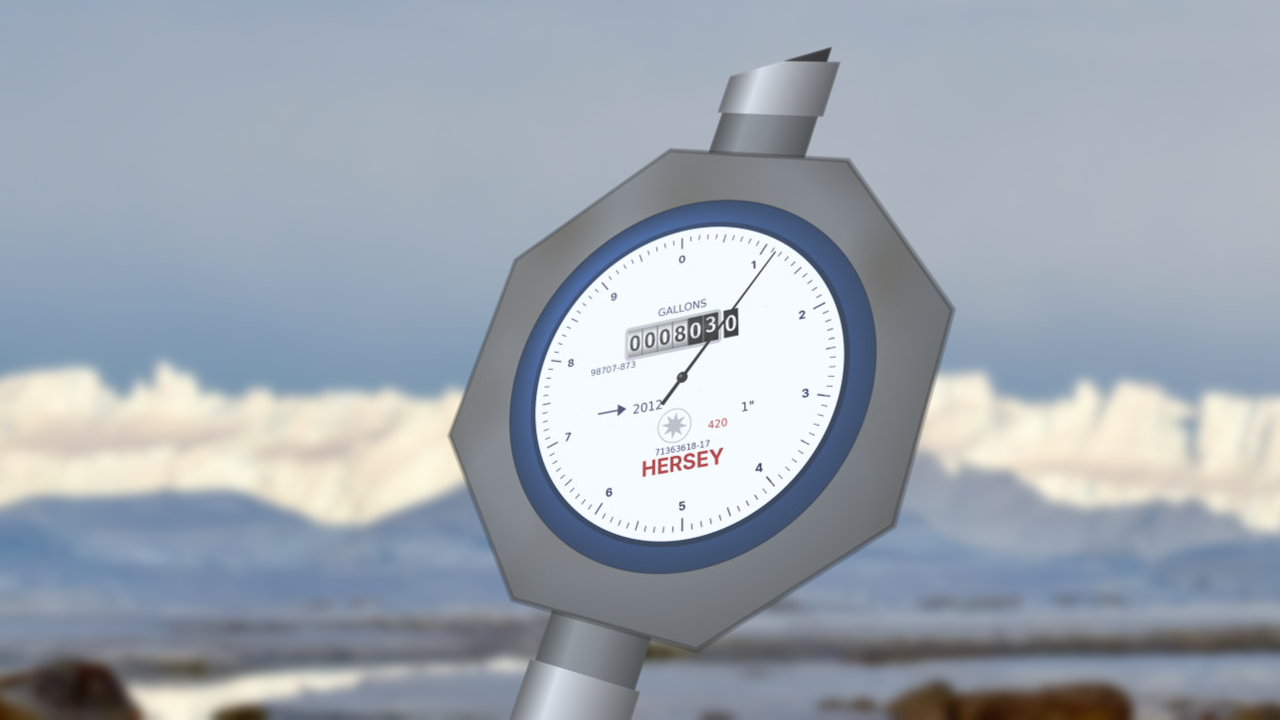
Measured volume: gal 8031.1
